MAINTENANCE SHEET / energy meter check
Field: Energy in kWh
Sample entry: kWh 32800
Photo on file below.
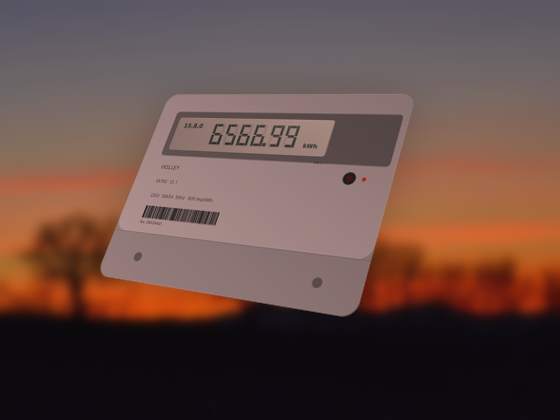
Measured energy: kWh 6566.99
